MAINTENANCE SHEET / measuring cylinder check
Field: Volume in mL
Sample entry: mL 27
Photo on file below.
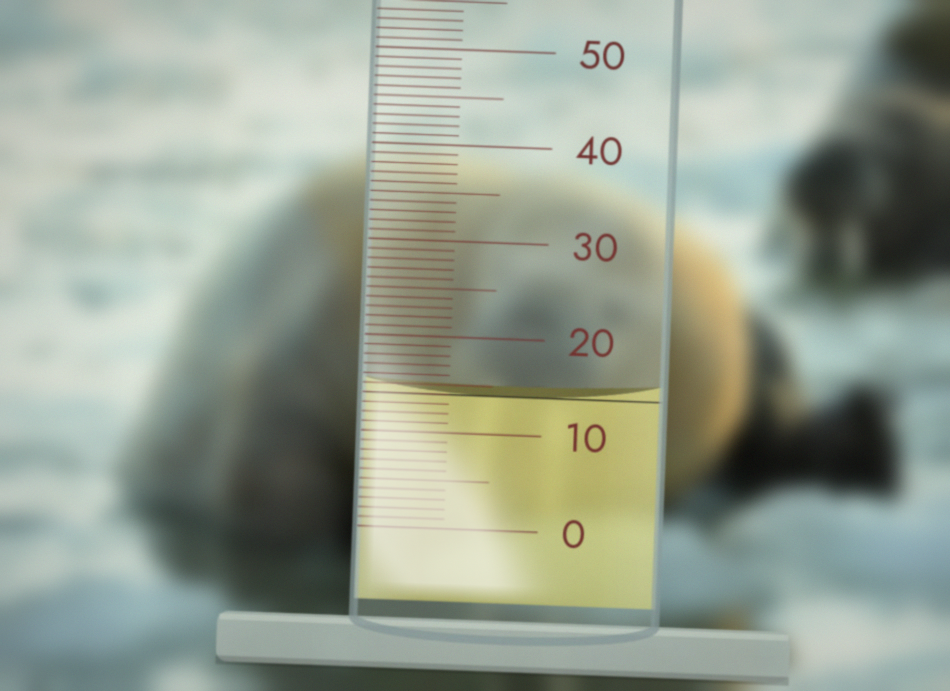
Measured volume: mL 14
